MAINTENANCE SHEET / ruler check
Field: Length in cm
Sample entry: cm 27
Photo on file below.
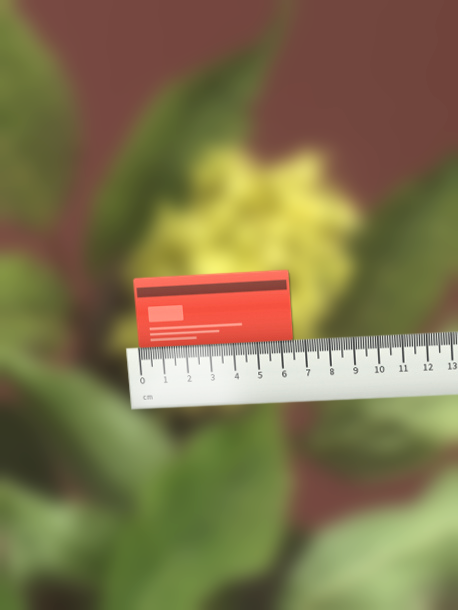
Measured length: cm 6.5
